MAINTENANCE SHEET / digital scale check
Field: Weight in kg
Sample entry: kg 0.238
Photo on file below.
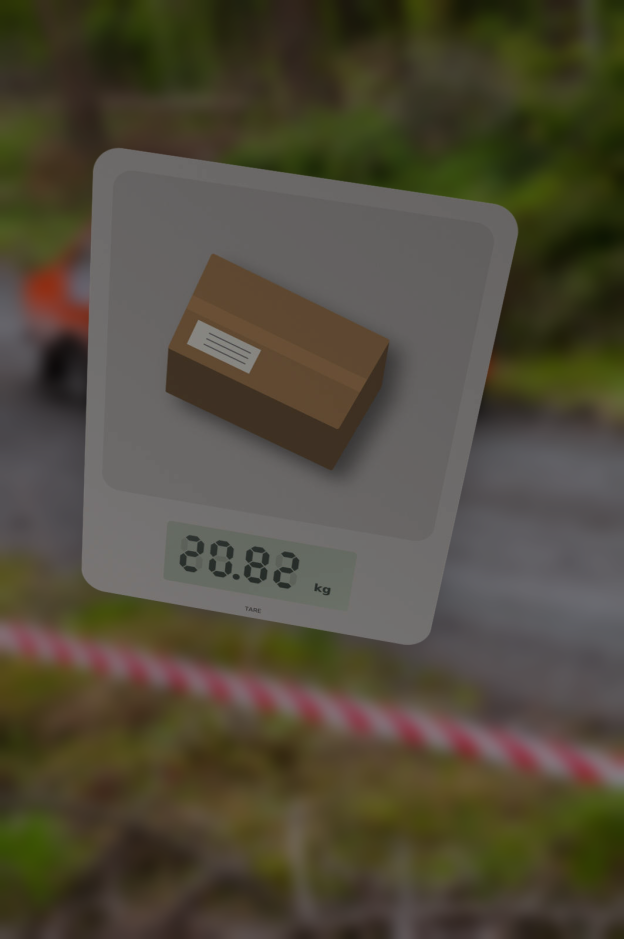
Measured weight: kg 20.82
